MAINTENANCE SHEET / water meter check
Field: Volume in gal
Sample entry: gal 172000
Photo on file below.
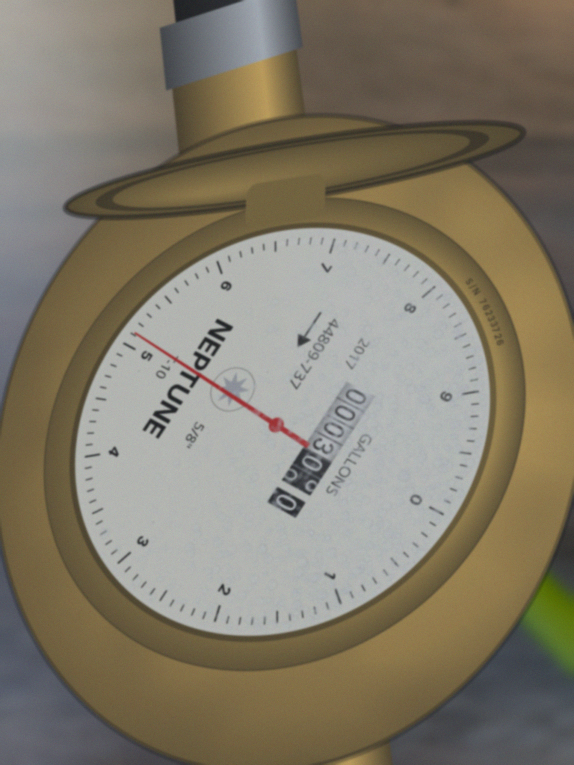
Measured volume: gal 3085.1
